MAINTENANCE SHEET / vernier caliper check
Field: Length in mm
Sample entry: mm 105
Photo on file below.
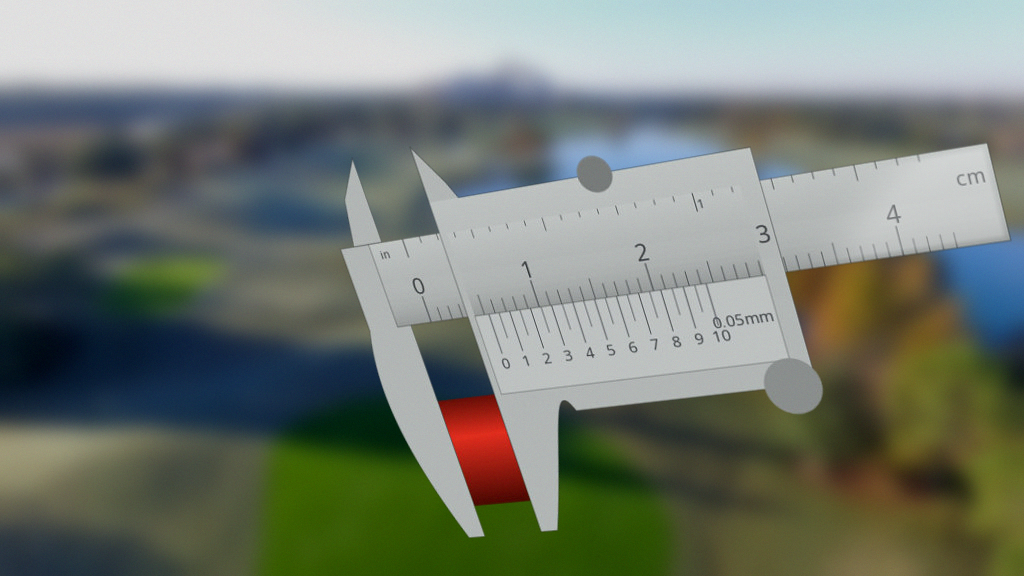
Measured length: mm 5.4
